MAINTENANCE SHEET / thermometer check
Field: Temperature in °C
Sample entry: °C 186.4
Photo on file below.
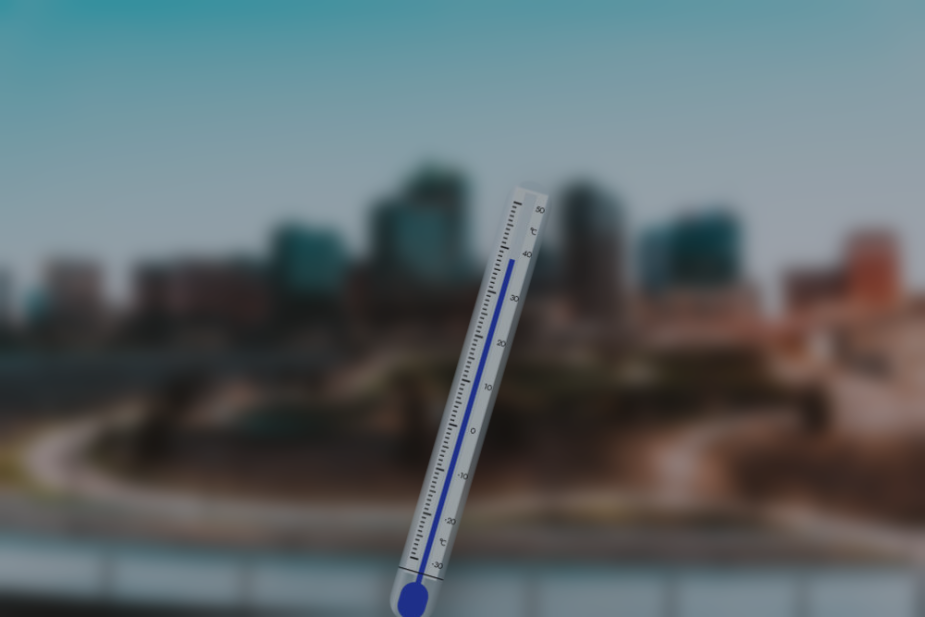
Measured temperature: °C 38
